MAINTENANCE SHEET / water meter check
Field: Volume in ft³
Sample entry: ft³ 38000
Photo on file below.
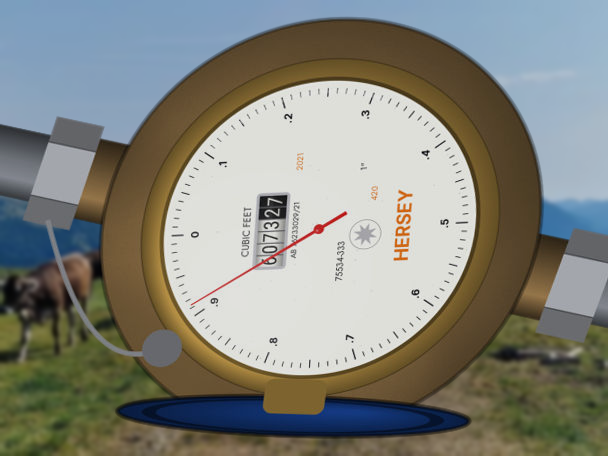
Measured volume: ft³ 607326.91
